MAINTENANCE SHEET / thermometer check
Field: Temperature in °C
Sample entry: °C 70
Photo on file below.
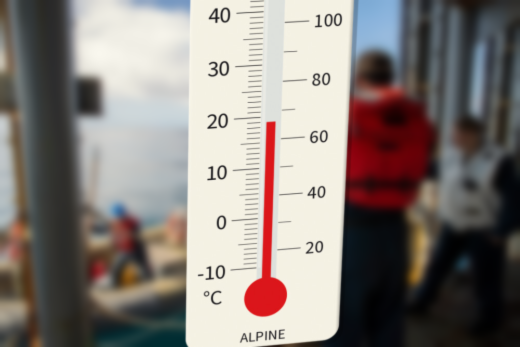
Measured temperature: °C 19
